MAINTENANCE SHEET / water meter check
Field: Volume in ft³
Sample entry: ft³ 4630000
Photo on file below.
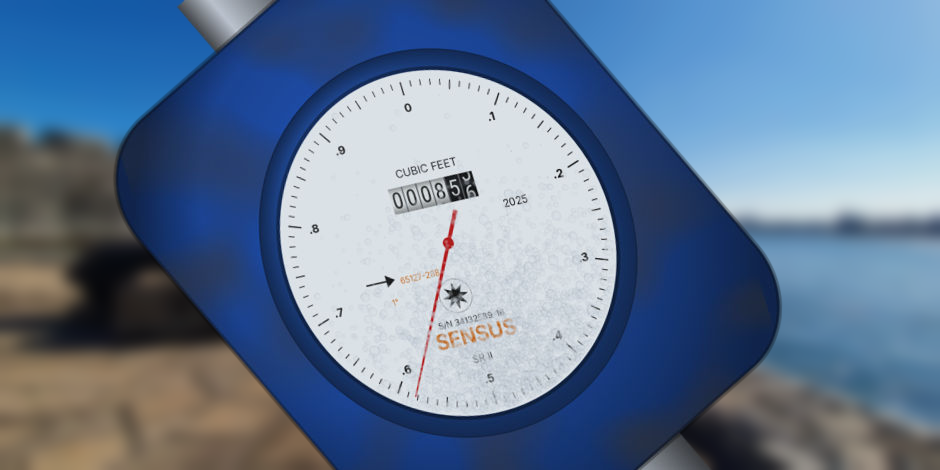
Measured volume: ft³ 855.58
